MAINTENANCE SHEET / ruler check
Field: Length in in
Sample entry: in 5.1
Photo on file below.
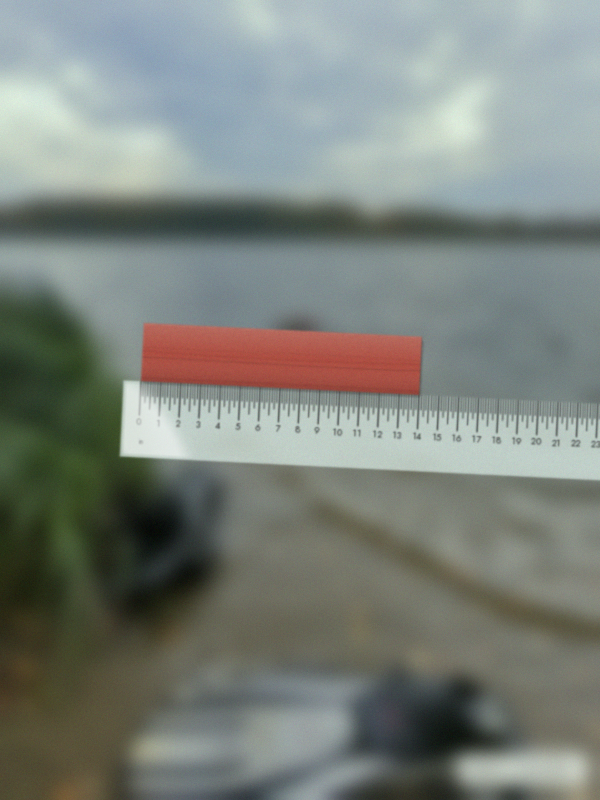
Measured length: in 14
